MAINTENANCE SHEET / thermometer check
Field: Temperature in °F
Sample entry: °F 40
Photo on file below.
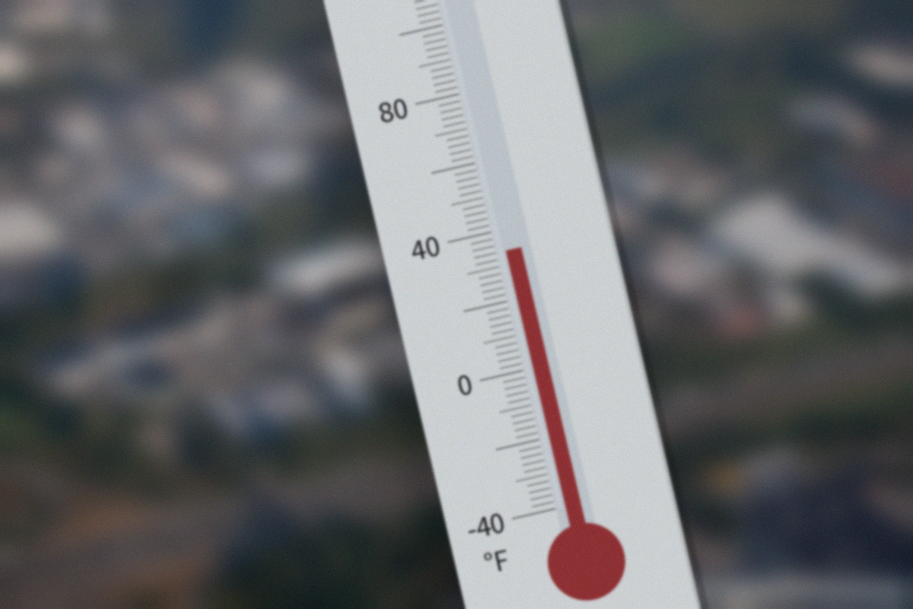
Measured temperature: °F 34
